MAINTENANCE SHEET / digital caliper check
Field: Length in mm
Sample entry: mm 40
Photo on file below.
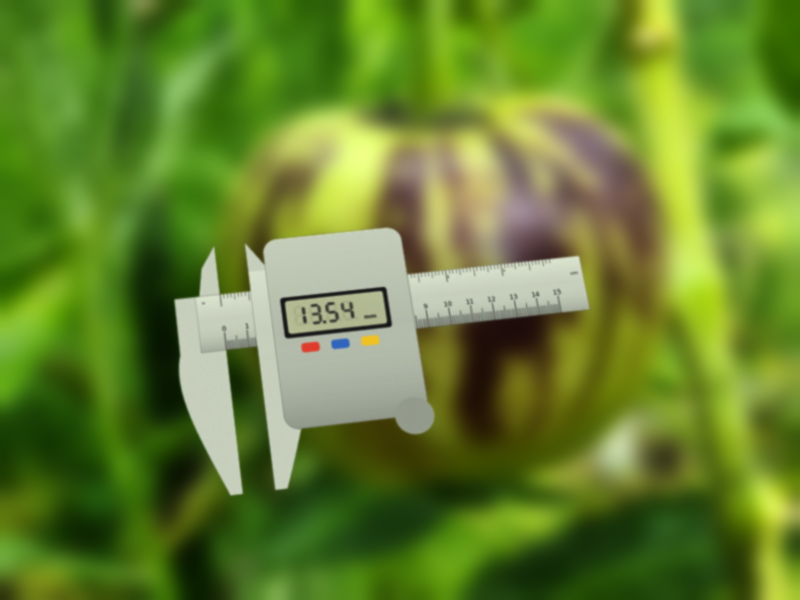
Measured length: mm 13.54
